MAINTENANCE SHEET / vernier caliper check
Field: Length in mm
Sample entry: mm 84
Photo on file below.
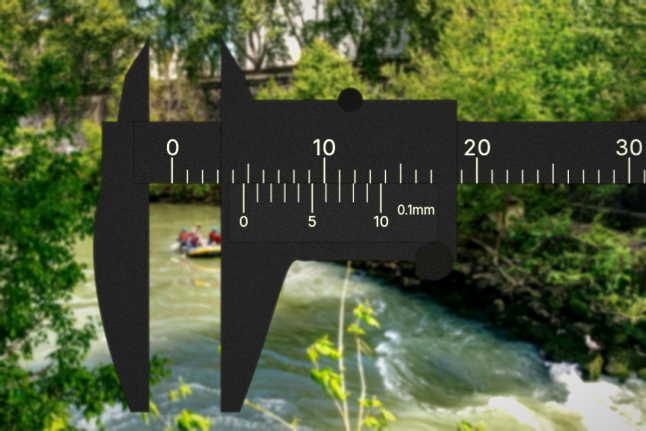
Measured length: mm 4.7
